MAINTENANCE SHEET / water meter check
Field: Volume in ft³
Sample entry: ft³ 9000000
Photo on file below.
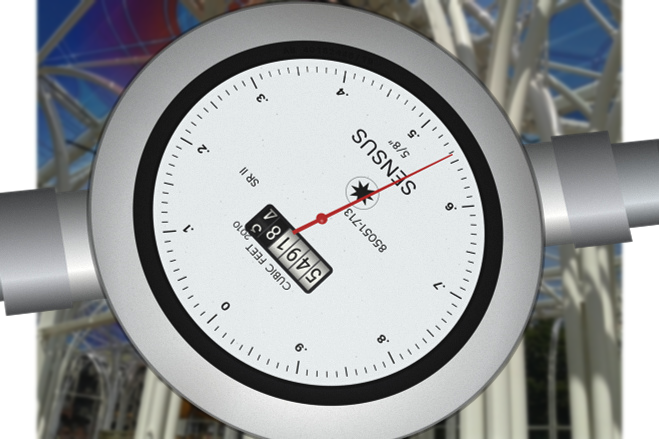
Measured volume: ft³ 549183.54
